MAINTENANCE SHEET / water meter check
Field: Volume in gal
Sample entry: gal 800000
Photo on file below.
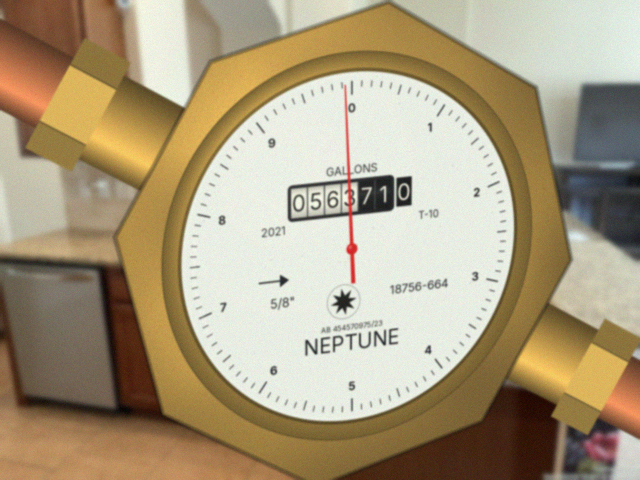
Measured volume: gal 563709.9
